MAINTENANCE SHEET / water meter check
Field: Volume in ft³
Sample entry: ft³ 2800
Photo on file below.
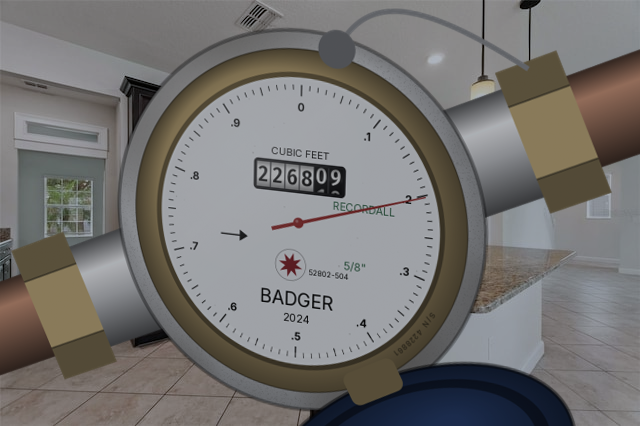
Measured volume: ft³ 226809.20
